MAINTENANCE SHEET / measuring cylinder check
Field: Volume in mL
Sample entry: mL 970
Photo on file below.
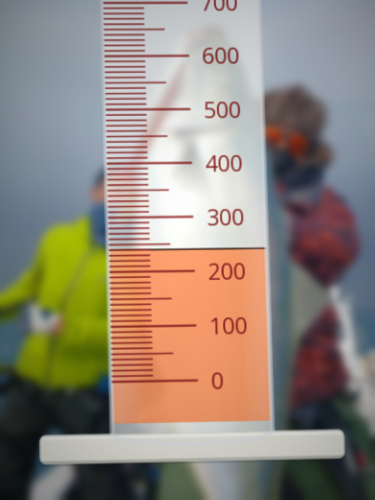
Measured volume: mL 240
